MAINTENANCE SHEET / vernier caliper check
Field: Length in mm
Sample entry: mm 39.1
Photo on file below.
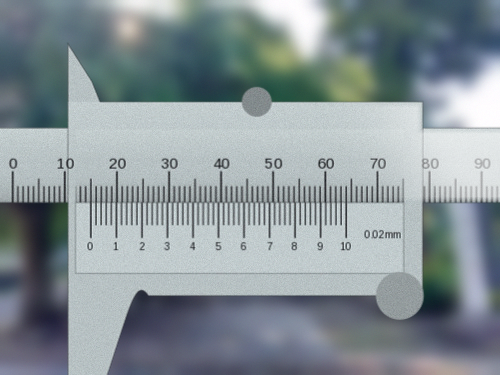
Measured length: mm 15.0
